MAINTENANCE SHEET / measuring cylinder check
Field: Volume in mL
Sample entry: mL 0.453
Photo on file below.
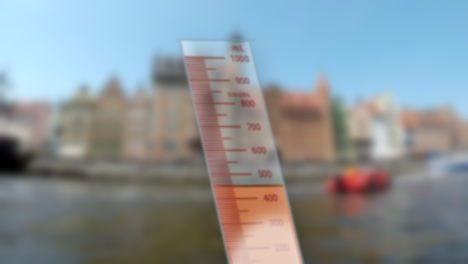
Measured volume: mL 450
